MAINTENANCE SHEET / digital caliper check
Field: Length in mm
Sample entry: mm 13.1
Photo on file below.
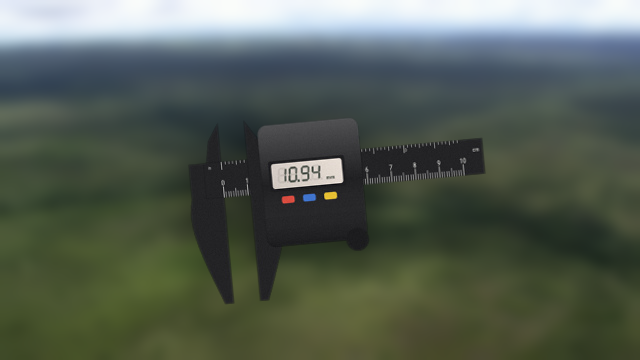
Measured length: mm 10.94
